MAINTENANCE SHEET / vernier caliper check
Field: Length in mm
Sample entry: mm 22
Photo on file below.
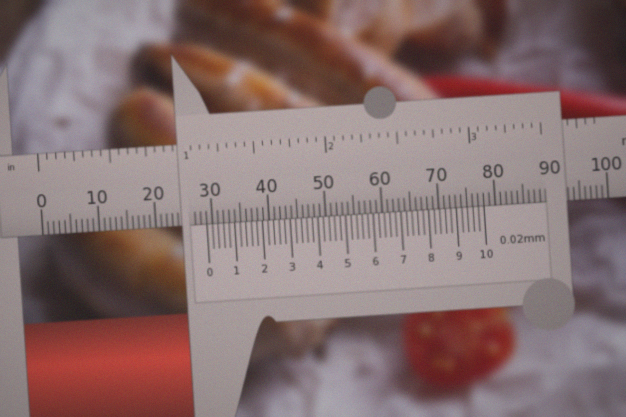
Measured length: mm 29.0
